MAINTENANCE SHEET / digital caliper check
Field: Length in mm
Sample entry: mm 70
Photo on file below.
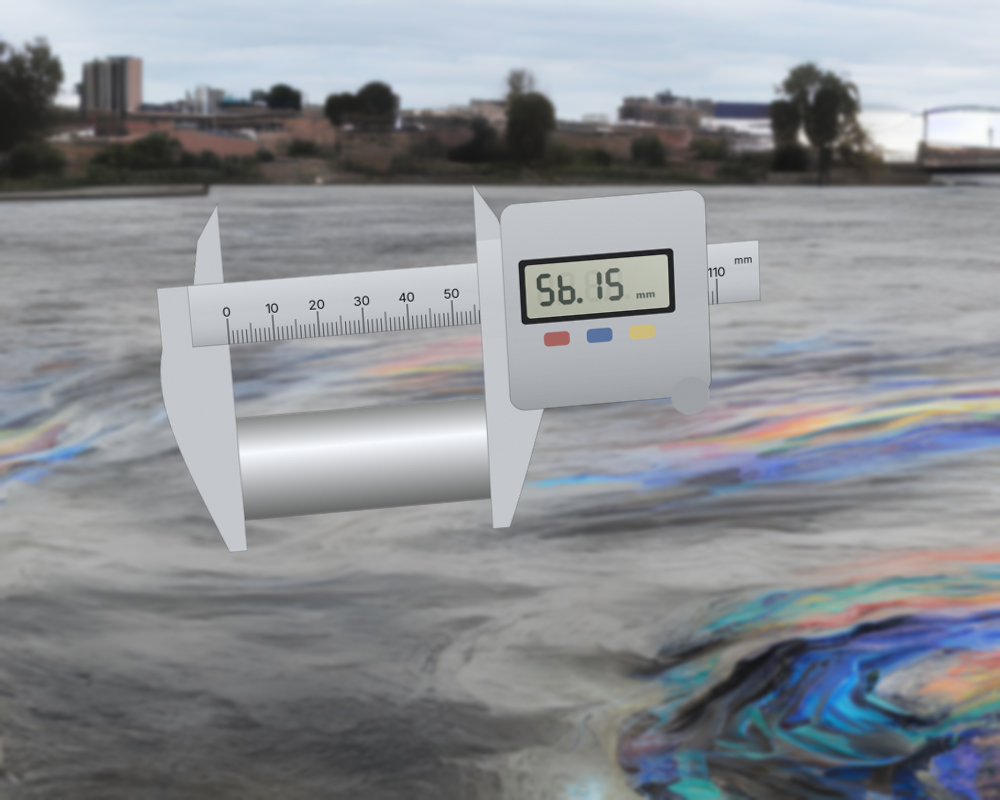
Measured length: mm 56.15
